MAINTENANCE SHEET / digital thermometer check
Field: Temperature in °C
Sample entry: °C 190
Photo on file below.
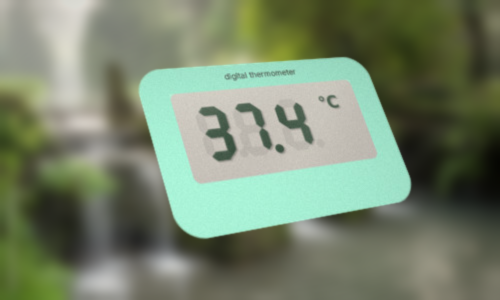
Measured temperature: °C 37.4
